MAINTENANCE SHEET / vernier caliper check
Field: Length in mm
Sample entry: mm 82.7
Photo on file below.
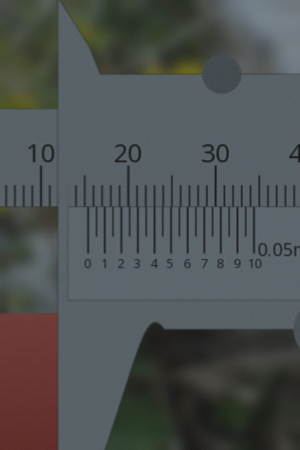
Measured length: mm 15.4
